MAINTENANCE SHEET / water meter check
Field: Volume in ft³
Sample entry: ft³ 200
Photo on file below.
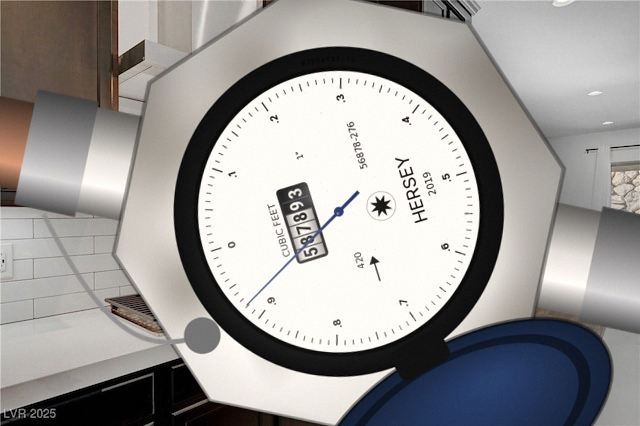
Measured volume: ft³ 587892.92
